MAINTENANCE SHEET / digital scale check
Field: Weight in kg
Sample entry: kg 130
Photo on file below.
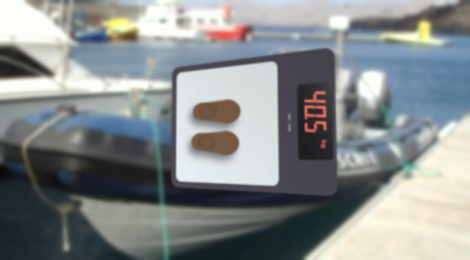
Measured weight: kg 40.5
